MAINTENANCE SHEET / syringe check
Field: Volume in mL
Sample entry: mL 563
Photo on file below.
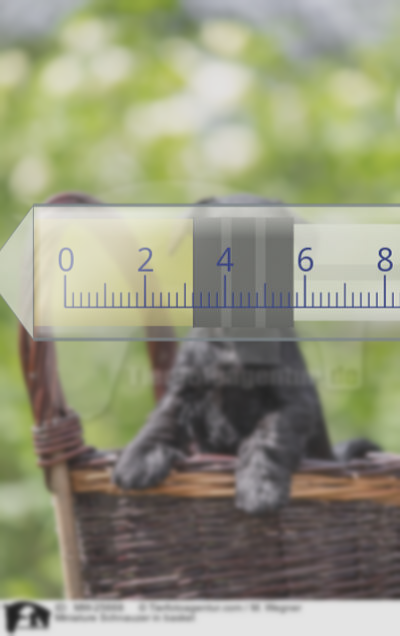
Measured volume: mL 3.2
